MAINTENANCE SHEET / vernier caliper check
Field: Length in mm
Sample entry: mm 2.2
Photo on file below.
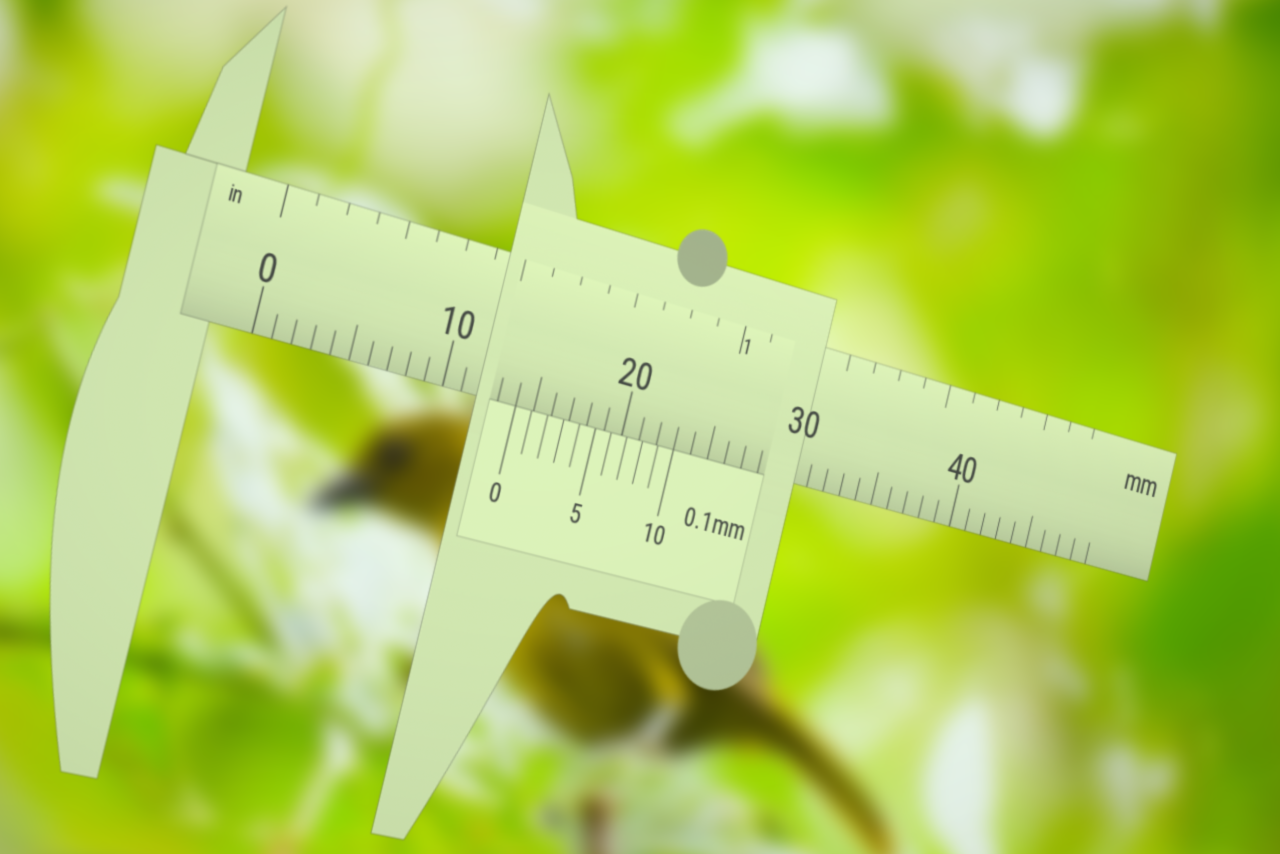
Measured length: mm 14.0
